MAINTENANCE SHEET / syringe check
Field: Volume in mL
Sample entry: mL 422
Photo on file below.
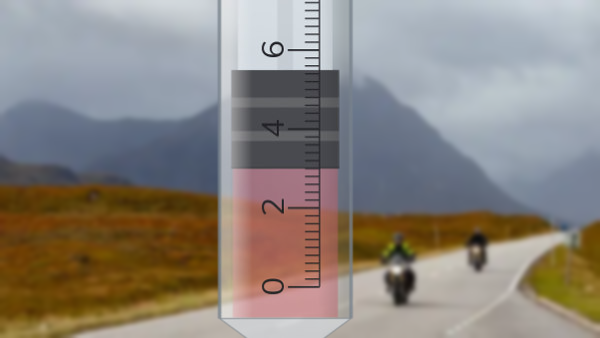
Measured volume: mL 3
